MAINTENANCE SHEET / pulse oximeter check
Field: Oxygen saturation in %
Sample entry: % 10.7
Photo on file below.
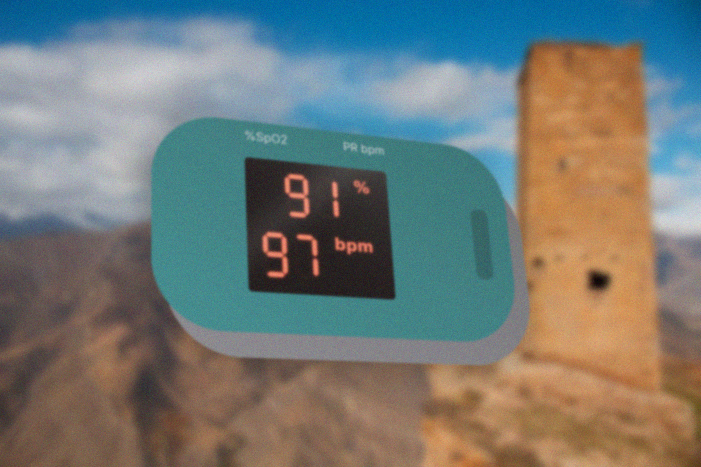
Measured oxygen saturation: % 91
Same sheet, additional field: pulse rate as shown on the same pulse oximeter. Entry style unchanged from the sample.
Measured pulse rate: bpm 97
